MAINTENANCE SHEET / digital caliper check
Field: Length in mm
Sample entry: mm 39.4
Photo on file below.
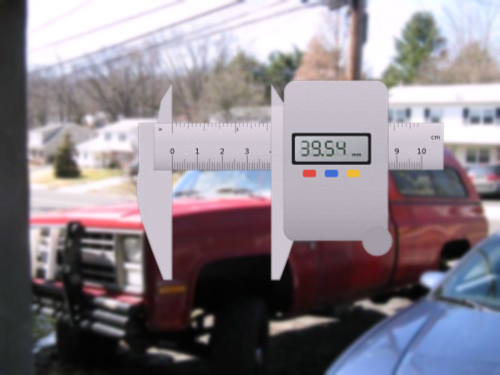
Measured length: mm 39.54
